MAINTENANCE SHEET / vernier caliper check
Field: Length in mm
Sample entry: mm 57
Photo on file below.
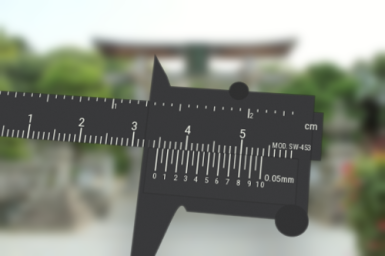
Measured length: mm 34.8
